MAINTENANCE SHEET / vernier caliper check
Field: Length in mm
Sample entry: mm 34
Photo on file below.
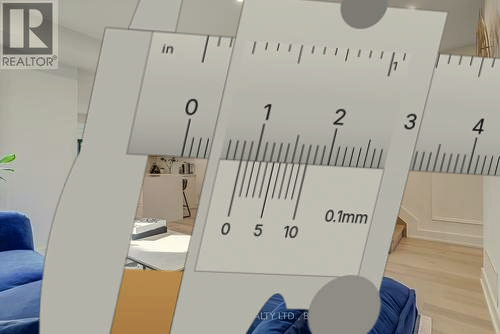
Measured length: mm 8.0
